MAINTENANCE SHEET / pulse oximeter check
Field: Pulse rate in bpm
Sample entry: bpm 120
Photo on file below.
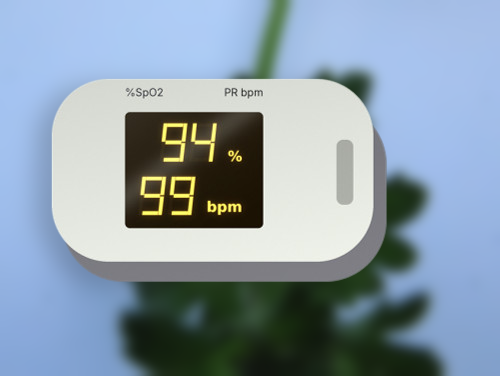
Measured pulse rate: bpm 99
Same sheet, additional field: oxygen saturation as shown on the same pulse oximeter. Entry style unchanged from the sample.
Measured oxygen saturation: % 94
